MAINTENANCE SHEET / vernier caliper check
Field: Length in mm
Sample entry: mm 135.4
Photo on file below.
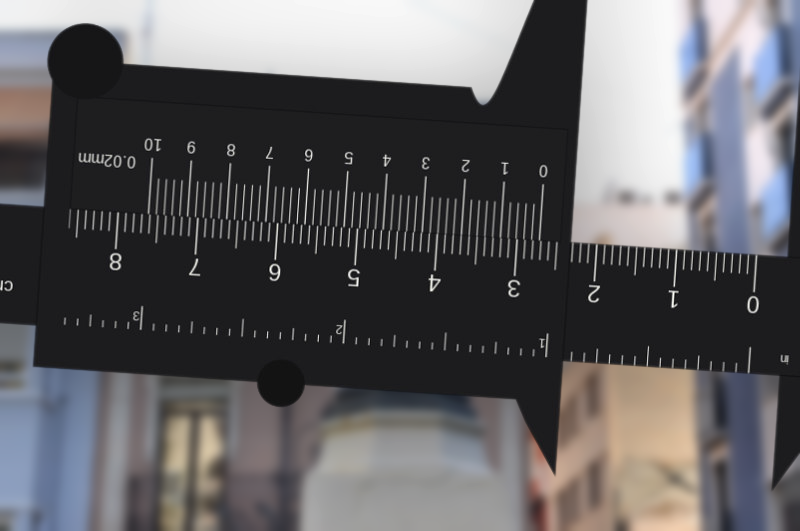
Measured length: mm 27.2
